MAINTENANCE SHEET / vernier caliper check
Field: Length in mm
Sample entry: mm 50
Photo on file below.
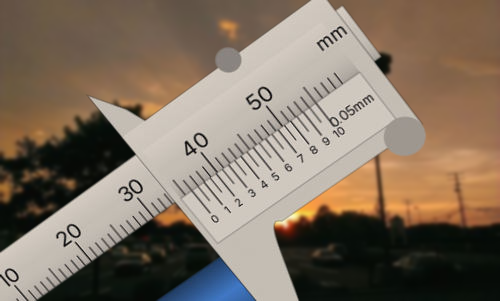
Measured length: mm 36.0
